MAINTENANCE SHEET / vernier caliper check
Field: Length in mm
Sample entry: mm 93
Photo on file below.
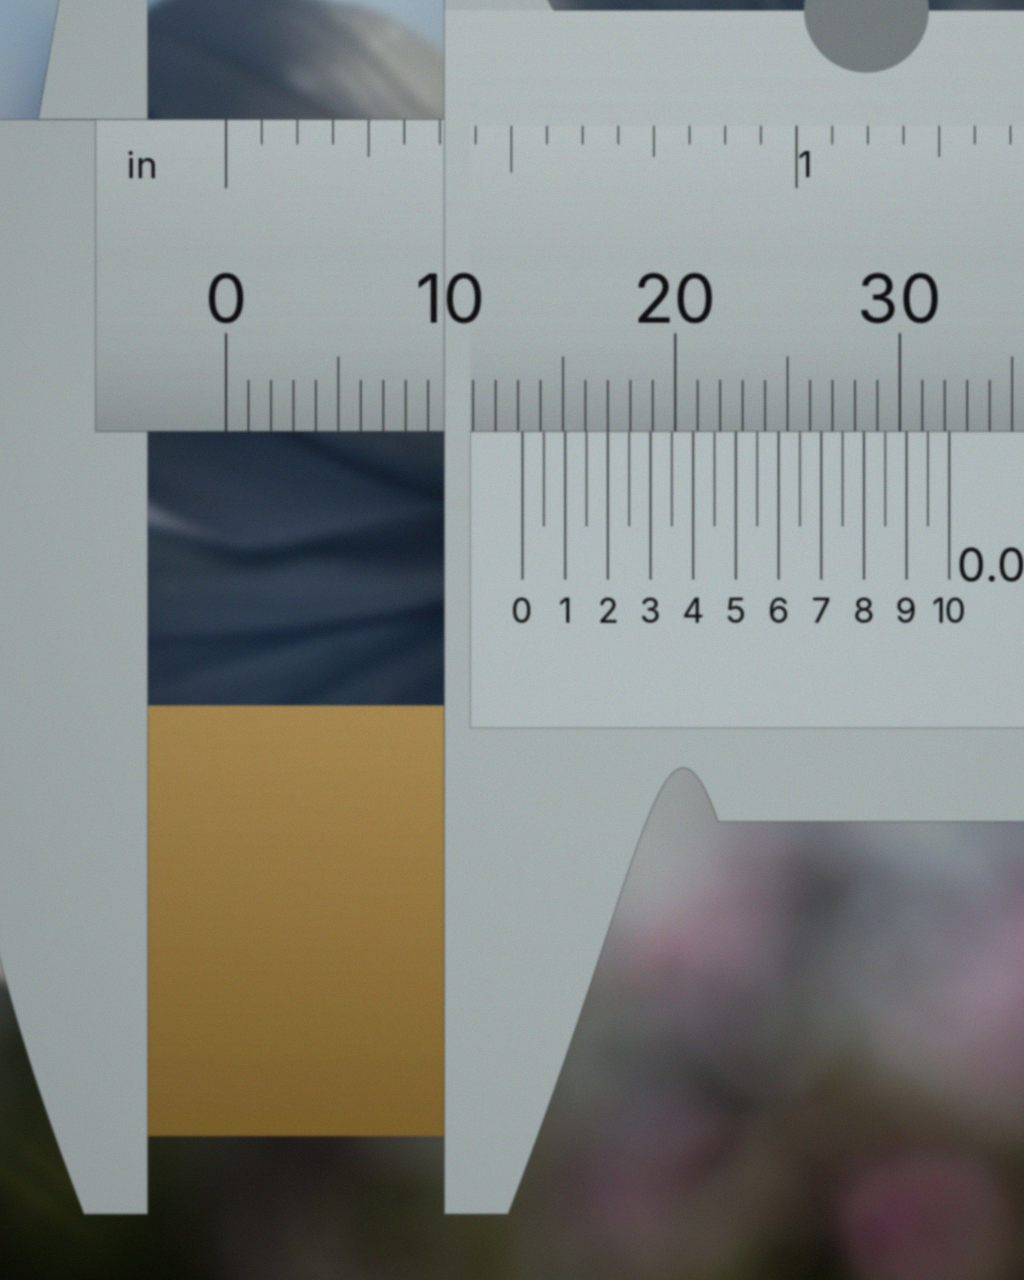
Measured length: mm 13.2
